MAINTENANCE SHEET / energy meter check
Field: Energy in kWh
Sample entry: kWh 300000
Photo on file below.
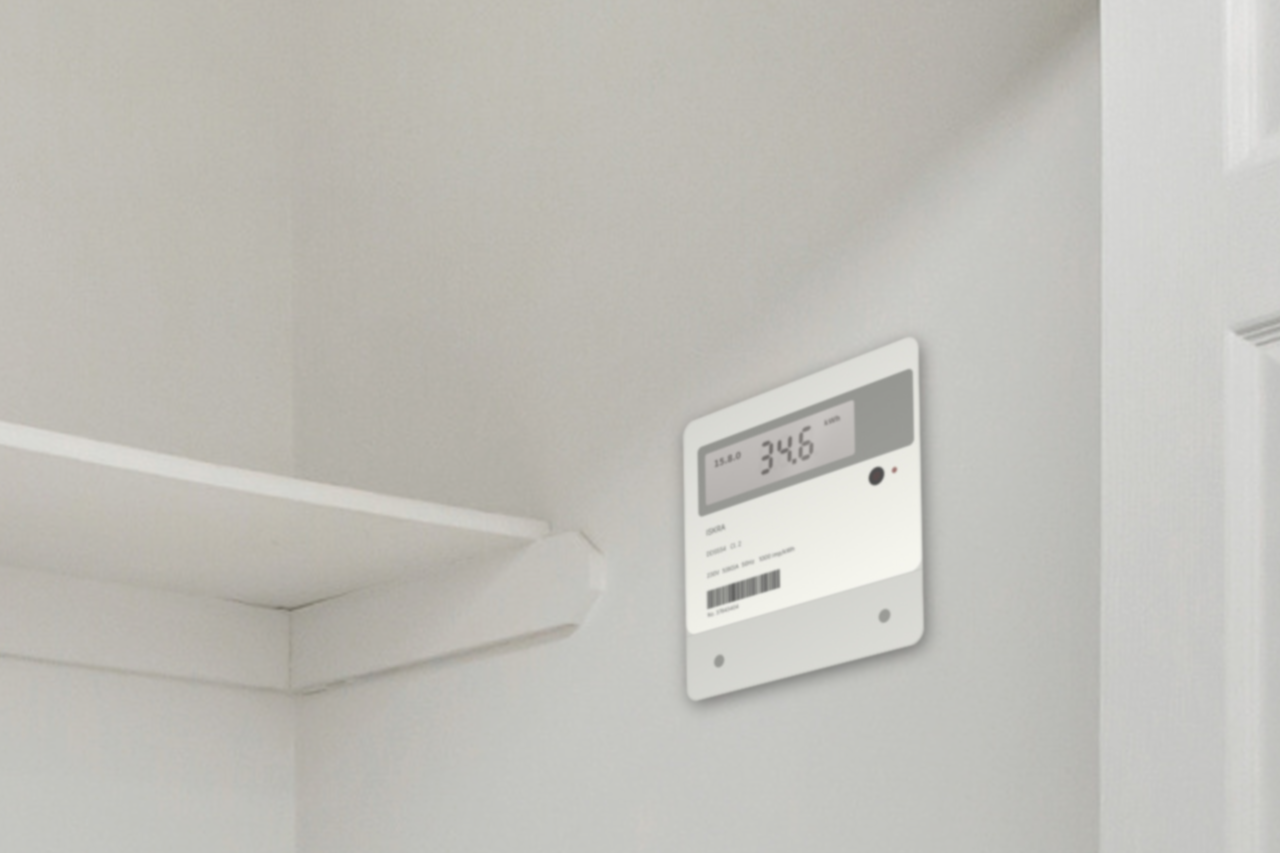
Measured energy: kWh 34.6
